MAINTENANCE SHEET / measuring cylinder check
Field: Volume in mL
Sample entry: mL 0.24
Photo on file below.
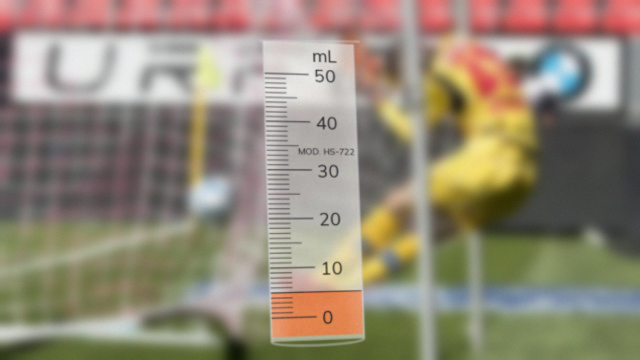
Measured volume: mL 5
